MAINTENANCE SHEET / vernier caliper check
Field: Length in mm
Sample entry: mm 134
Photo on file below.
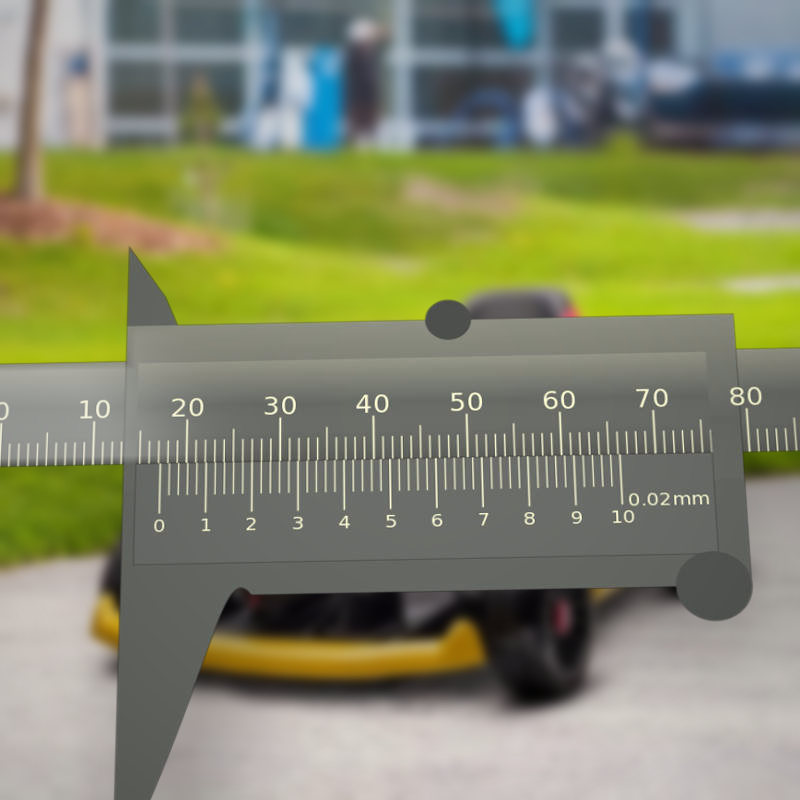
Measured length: mm 17.2
